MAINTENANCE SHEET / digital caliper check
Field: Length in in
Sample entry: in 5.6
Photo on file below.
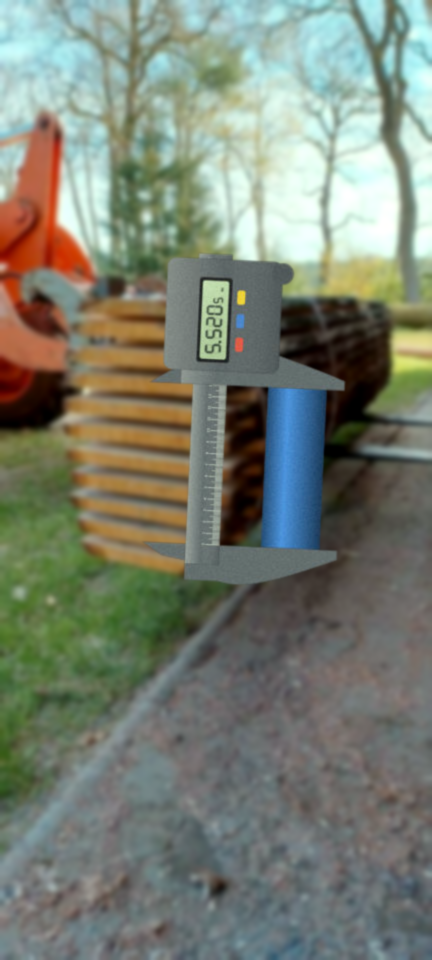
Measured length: in 5.5205
